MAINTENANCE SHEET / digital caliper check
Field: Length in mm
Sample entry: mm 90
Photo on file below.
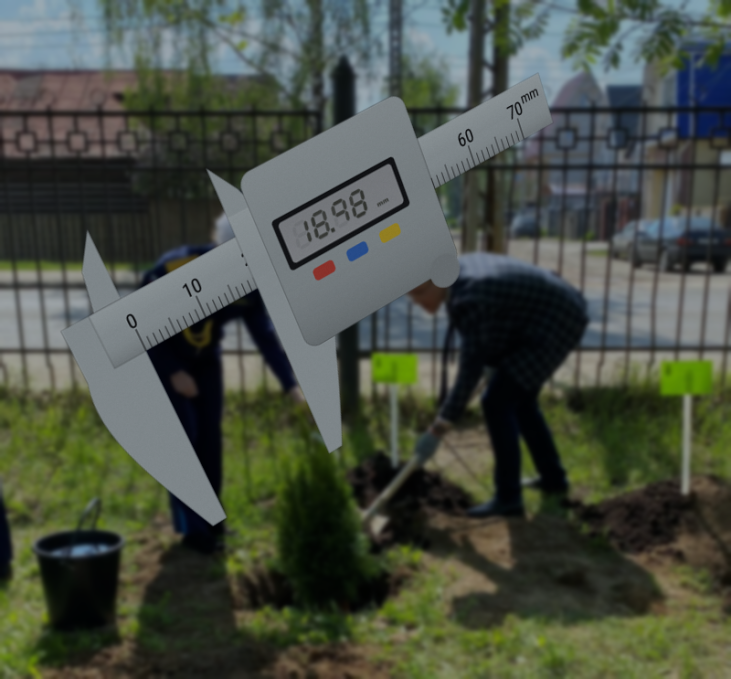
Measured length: mm 18.98
